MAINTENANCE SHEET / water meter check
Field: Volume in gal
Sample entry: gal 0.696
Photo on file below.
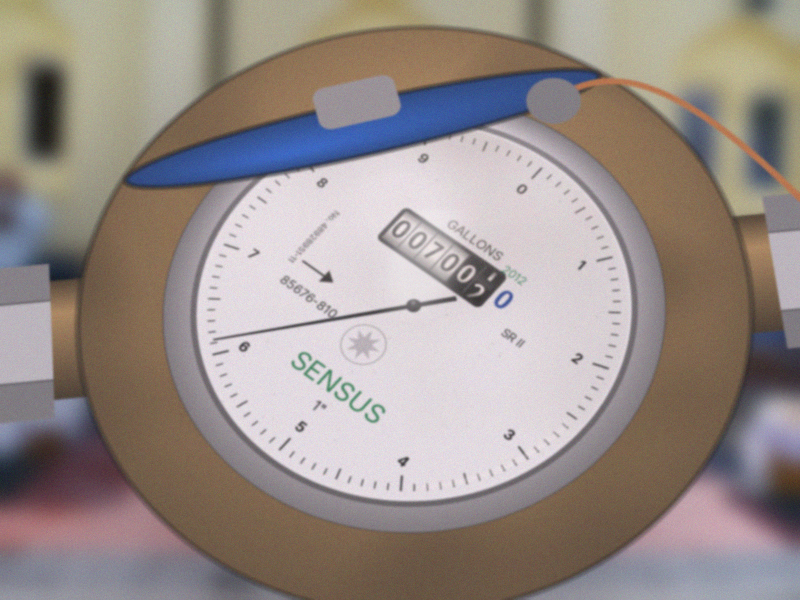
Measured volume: gal 70016.1
